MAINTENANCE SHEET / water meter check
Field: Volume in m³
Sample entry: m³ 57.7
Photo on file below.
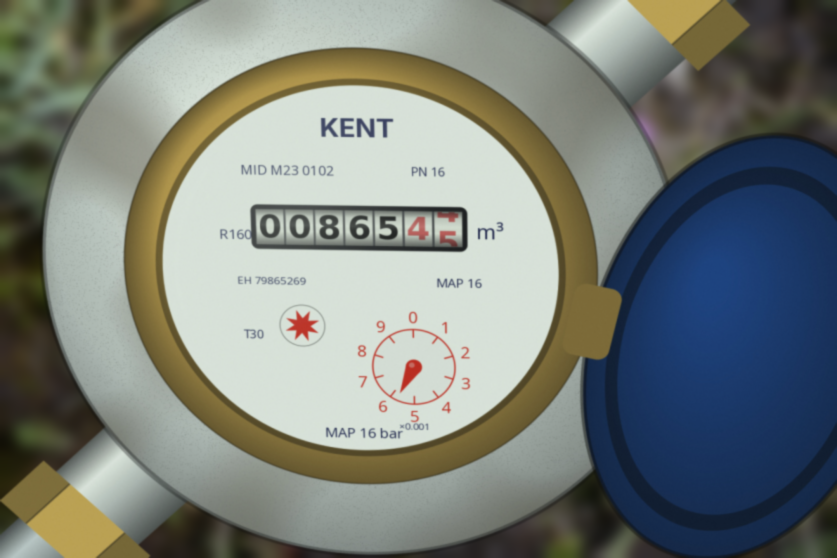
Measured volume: m³ 865.445
